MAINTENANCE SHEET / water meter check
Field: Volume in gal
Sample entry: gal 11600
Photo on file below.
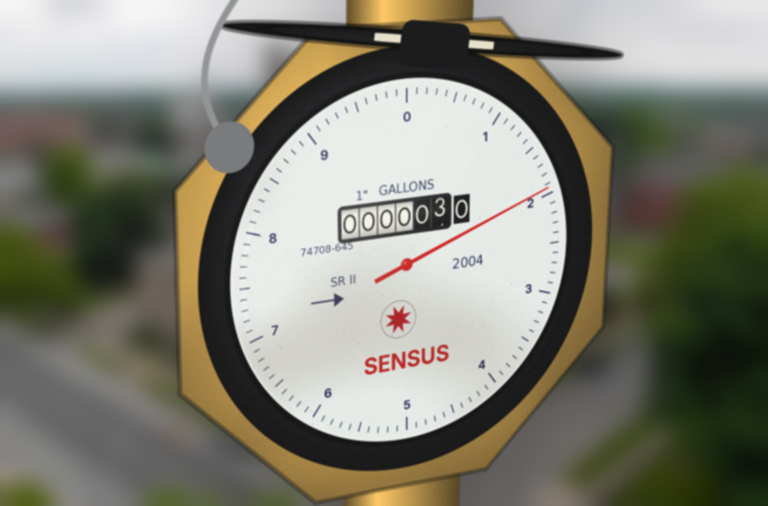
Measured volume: gal 31.9
